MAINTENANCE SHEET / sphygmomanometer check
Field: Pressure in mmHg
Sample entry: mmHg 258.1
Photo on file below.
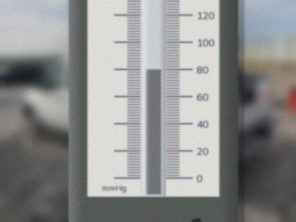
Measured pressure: mmHg 80
